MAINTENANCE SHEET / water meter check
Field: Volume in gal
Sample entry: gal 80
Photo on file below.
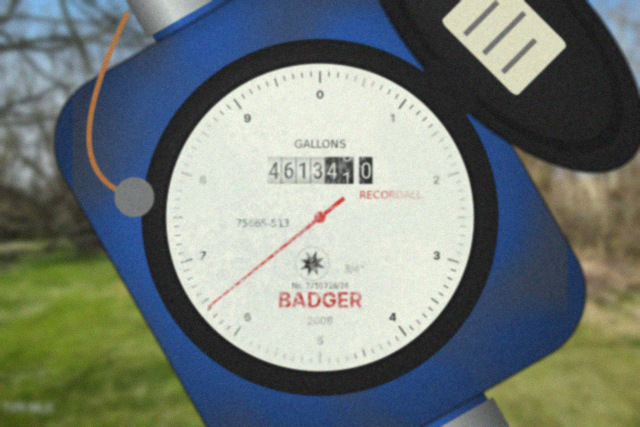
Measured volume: gal 4613406.4
